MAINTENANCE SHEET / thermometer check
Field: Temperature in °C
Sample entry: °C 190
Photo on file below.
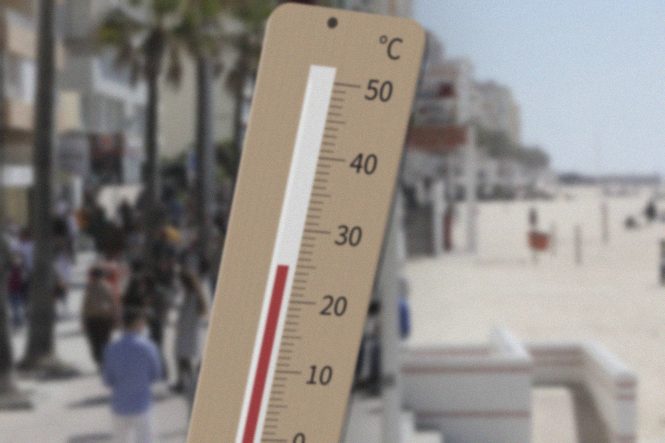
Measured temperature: °C 25
